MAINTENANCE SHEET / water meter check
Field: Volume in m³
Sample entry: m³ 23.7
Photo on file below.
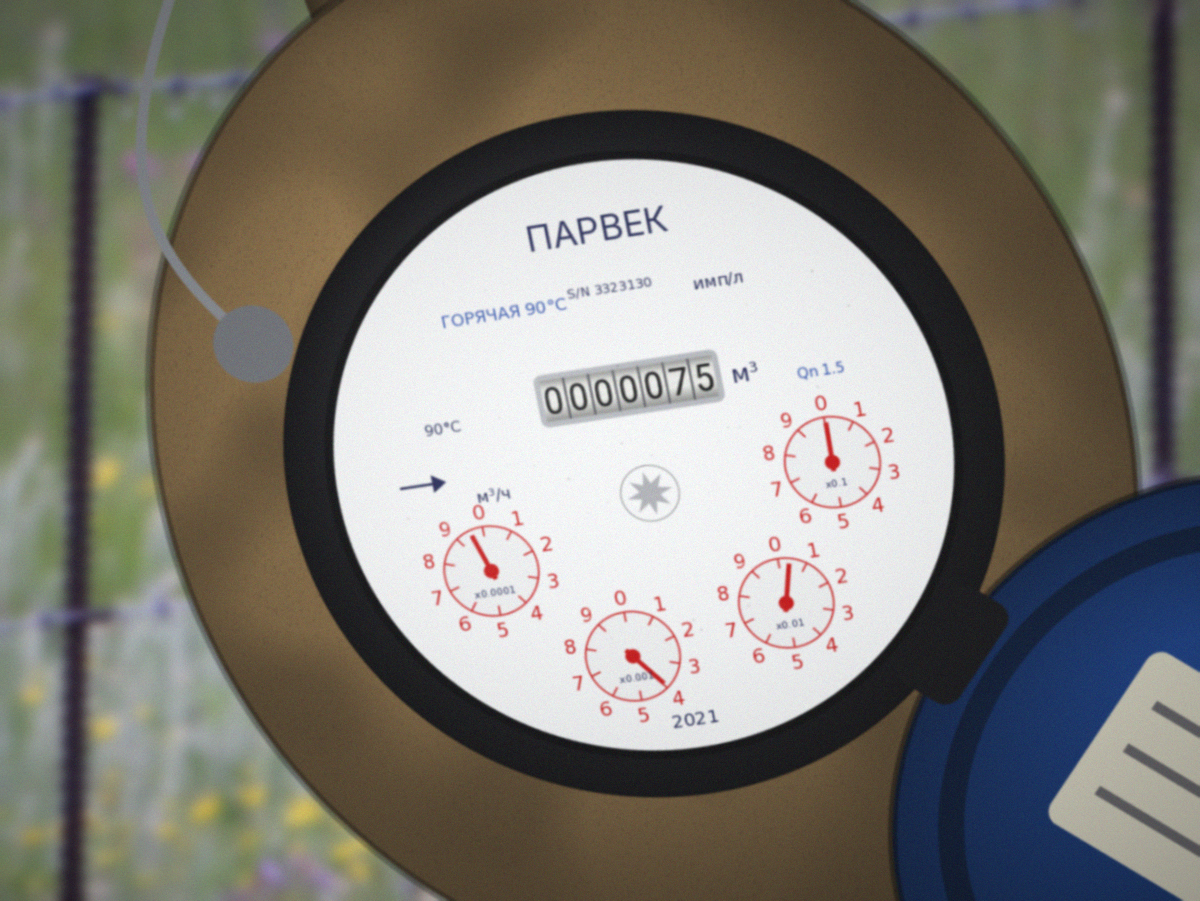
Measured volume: m³ 75.0039
